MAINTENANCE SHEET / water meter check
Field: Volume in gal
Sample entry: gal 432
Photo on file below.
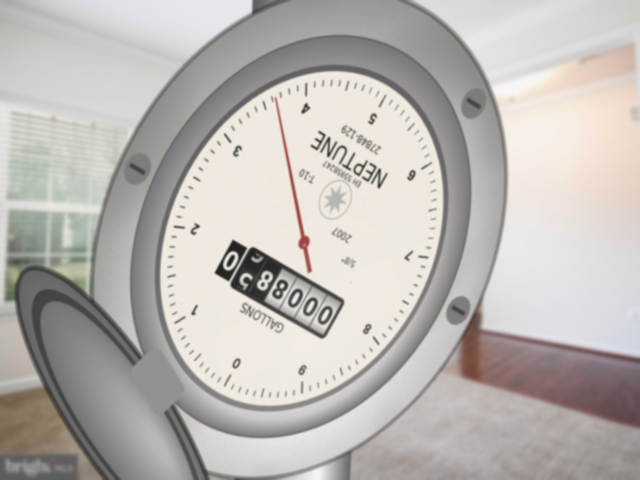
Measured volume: gal 8853.6
